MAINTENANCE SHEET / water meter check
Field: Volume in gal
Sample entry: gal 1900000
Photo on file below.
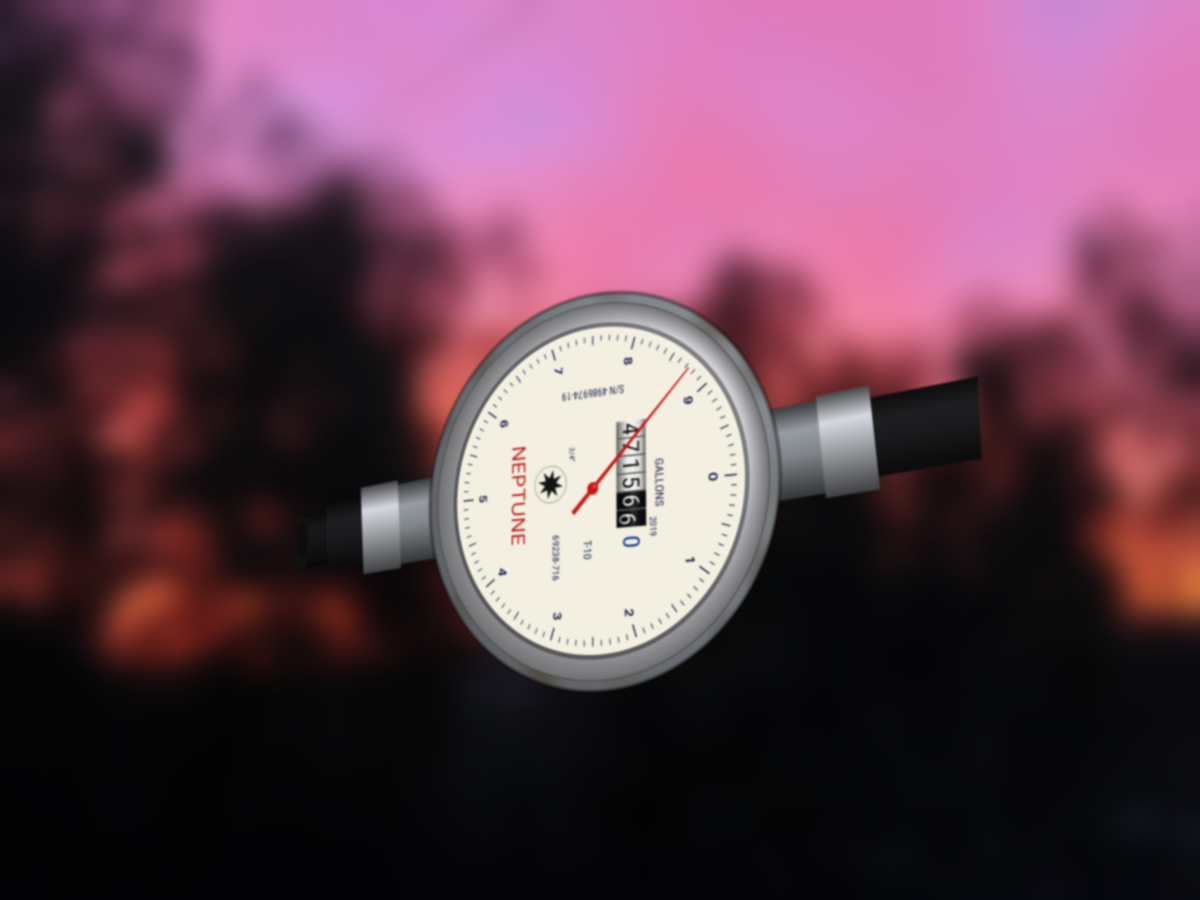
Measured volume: gal 4715658.7
